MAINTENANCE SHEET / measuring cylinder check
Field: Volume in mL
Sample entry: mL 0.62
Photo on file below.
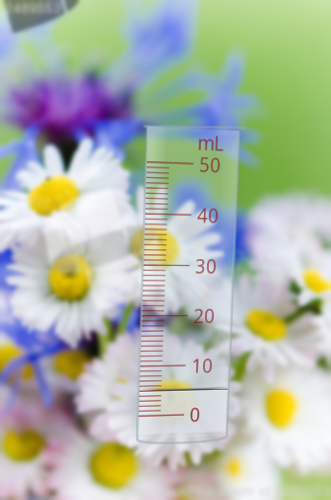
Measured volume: mL 5
